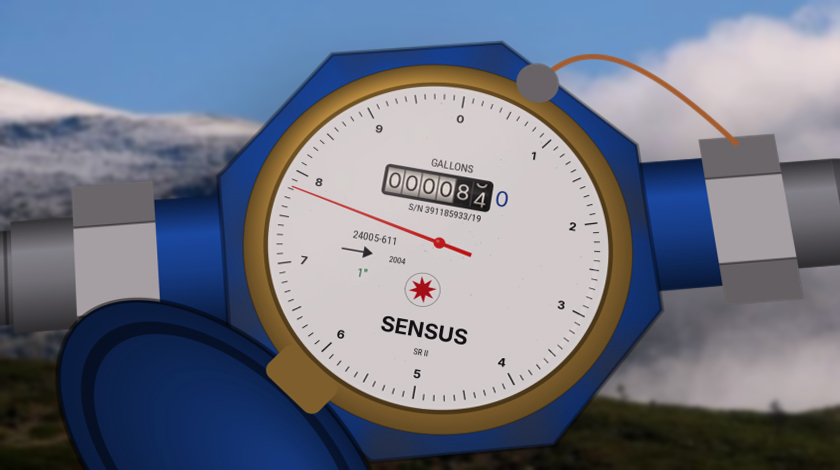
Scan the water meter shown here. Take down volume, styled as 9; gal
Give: 837.8; gal
